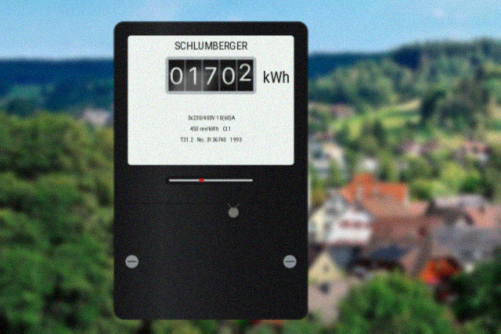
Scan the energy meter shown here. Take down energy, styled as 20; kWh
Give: 1702; kWh
